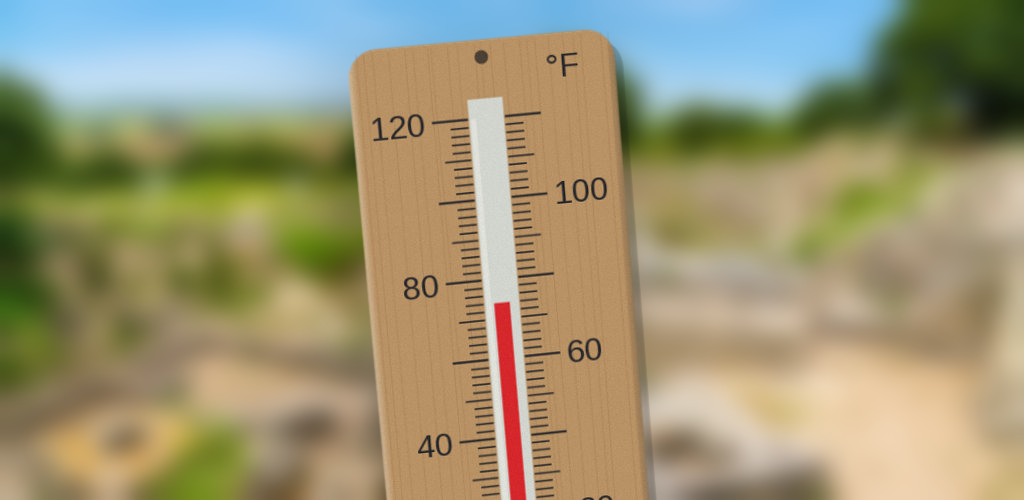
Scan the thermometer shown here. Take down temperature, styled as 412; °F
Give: 74; °F
